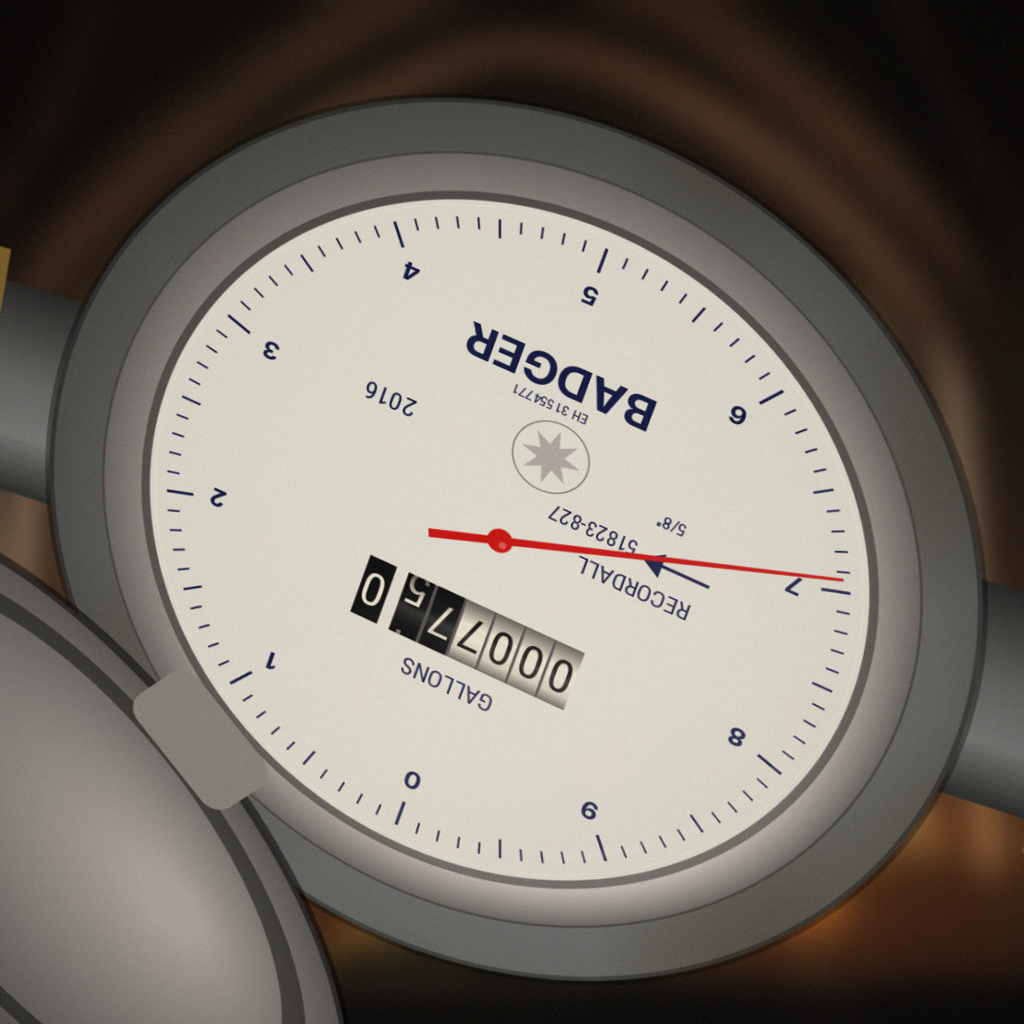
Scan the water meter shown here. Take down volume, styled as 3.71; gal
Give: 7746.9; gal
